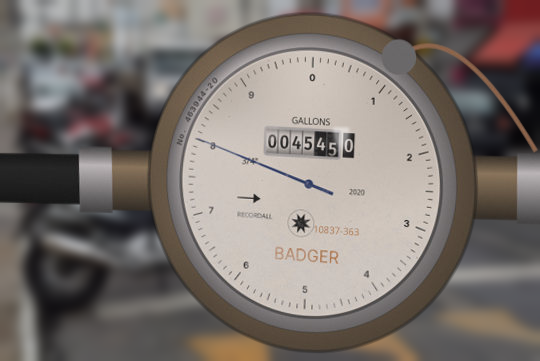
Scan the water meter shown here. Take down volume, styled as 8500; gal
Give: 45448.0; gal
